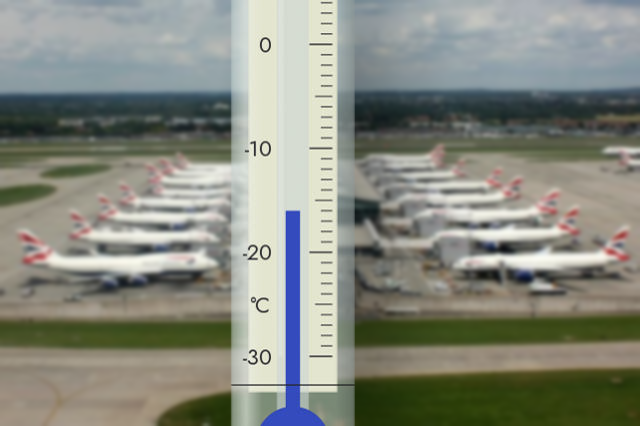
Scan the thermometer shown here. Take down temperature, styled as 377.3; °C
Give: -16; °C
